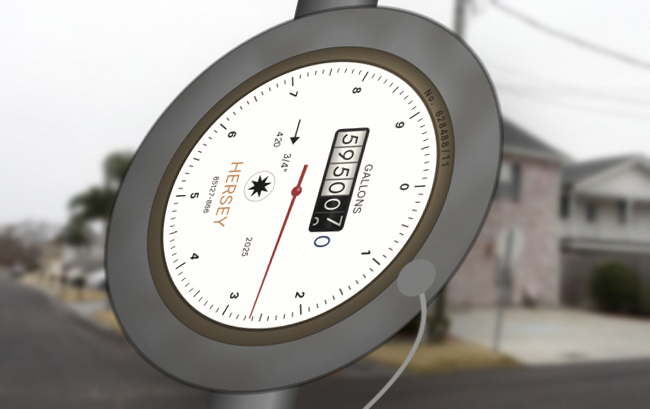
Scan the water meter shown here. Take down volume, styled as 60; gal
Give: 5950072.6; gal
